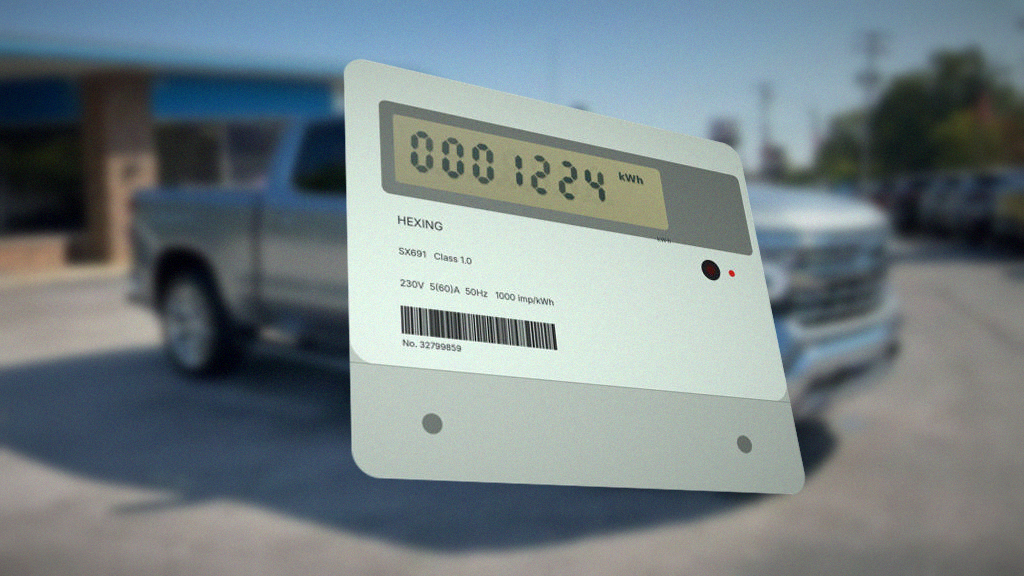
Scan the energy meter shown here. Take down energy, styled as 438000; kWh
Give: 1224; kWh
